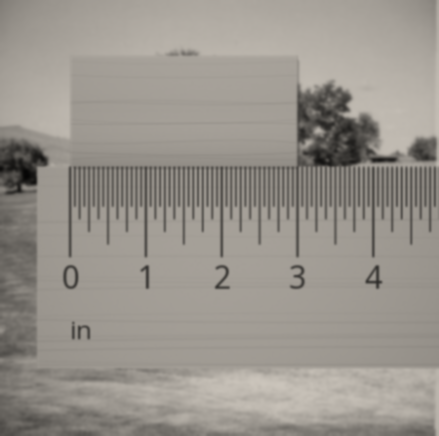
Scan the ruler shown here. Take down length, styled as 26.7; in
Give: 3; in
